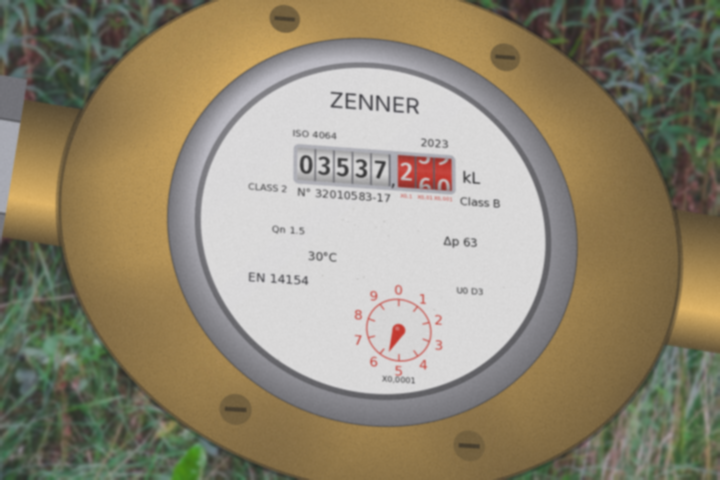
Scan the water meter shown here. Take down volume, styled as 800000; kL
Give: 3537.2595; kL
